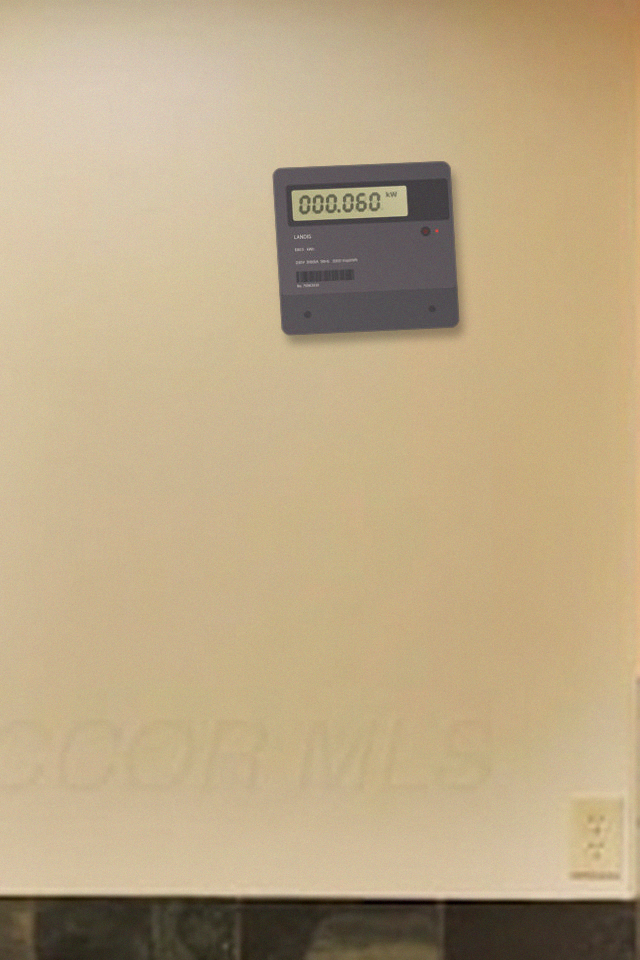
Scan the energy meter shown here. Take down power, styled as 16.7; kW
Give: 0.060; kW
